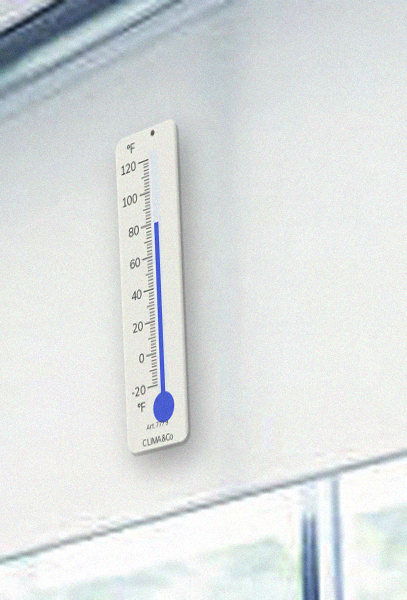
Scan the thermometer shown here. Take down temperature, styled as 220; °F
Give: 80; °F
